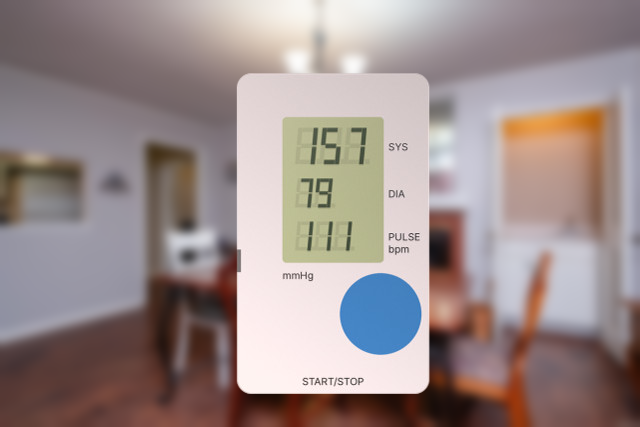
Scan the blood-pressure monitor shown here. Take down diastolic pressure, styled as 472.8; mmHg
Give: 79; mmHg
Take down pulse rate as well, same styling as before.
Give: 111; bpm
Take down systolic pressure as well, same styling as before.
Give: 157; mmHg
